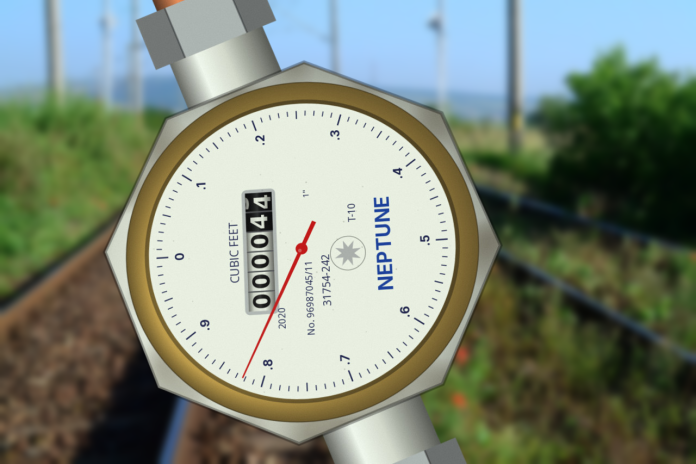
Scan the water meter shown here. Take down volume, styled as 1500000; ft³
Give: 43.82; ft³
